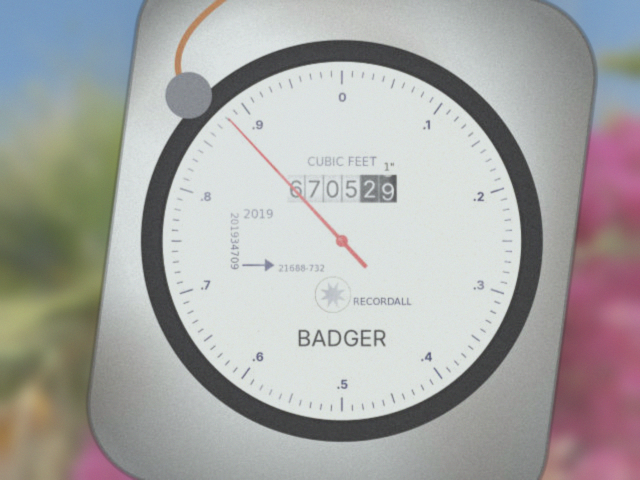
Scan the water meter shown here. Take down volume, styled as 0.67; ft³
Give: 670528.88; ft³
